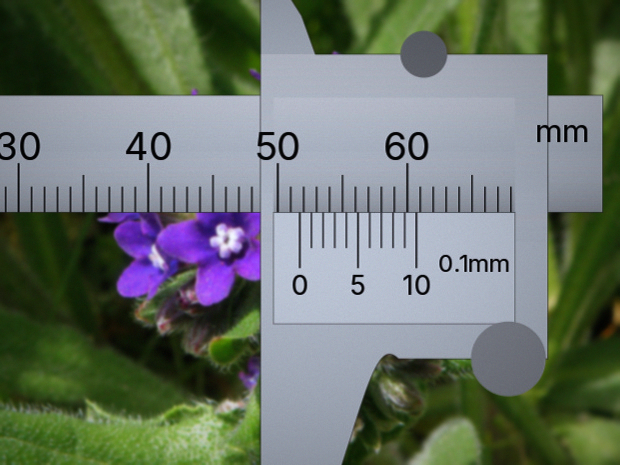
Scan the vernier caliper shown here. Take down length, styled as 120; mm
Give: 51.7; mm
